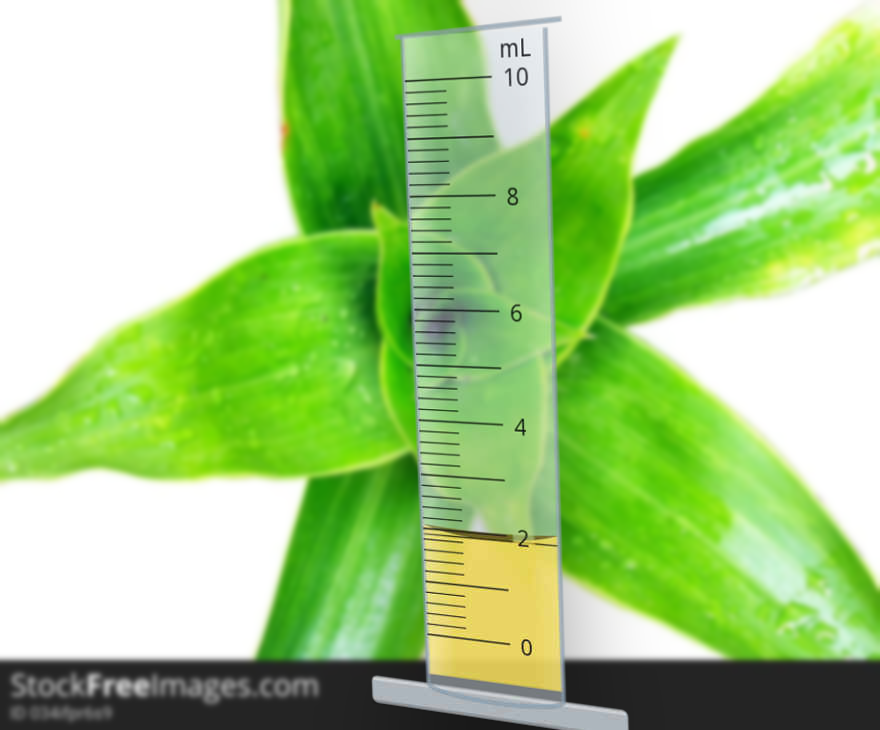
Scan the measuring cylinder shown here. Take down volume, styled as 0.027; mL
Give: 1.9; mL
